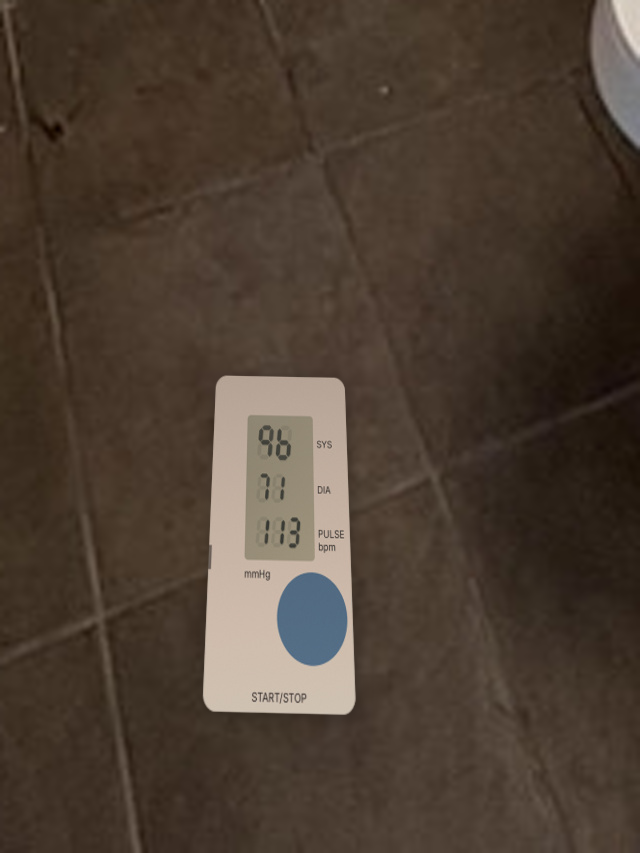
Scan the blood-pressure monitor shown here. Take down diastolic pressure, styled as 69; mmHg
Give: 71; mmHg
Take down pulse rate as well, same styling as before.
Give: 113; bpm
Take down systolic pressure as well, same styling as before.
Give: 96; mmHg
